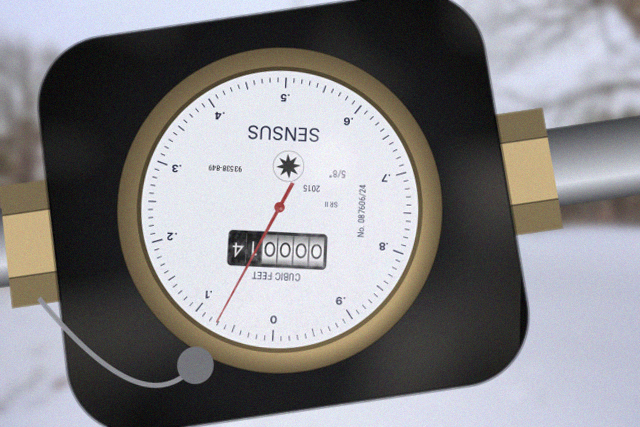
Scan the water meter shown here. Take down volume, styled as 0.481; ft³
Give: 14.07; ft³
